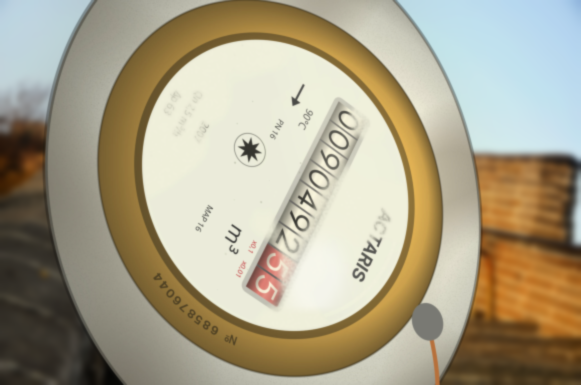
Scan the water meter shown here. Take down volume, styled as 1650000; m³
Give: 90492.55; m³
